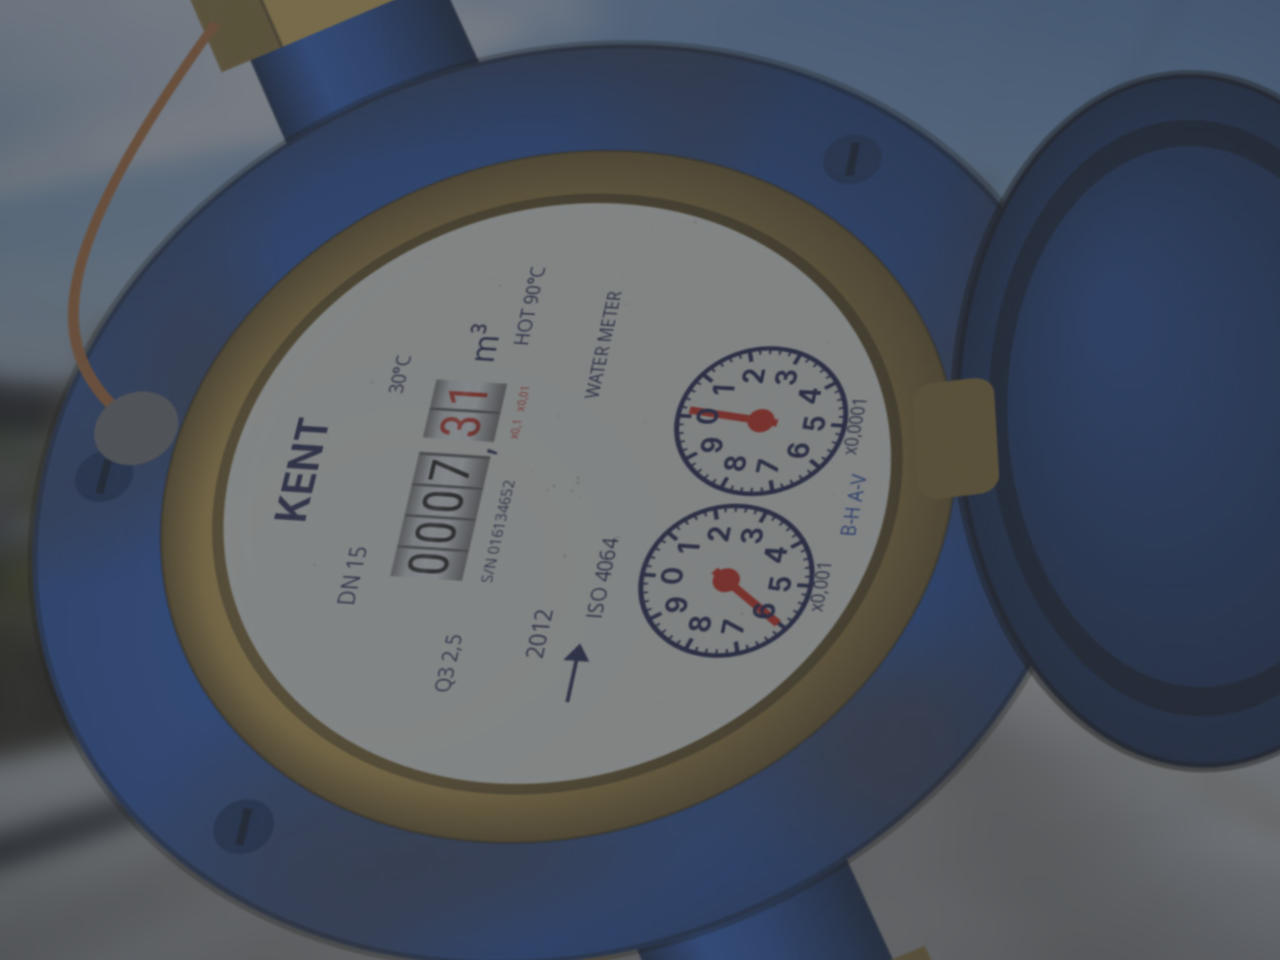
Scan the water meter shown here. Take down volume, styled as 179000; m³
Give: 7.3160; m³
